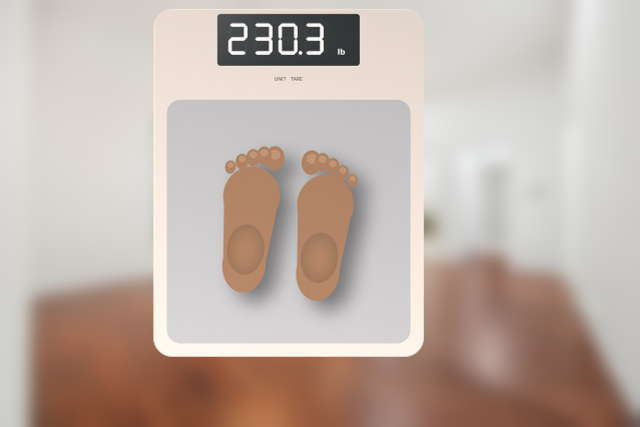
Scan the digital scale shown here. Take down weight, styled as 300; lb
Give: 230.3; lb
